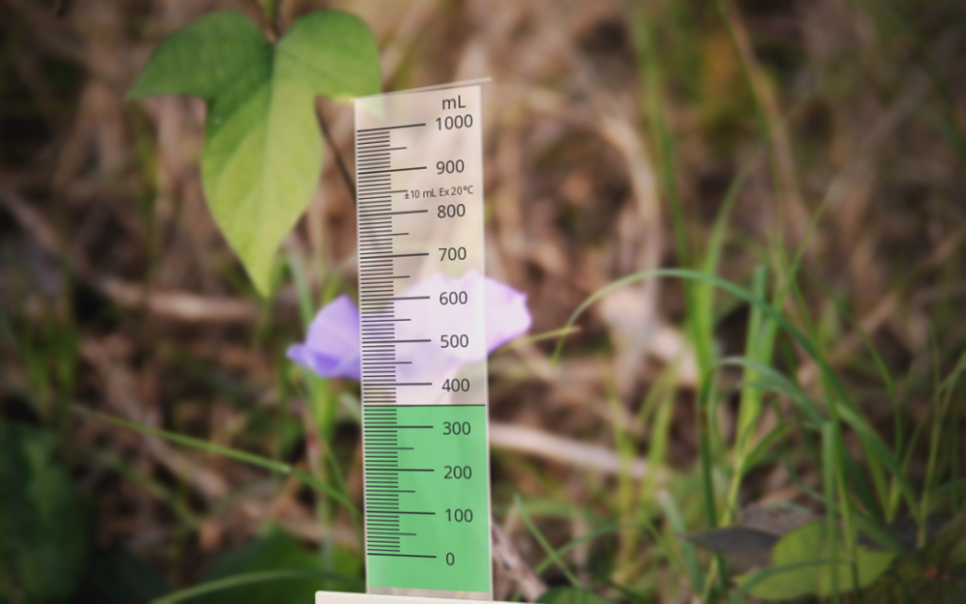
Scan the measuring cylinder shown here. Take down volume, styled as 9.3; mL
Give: 350; mL
